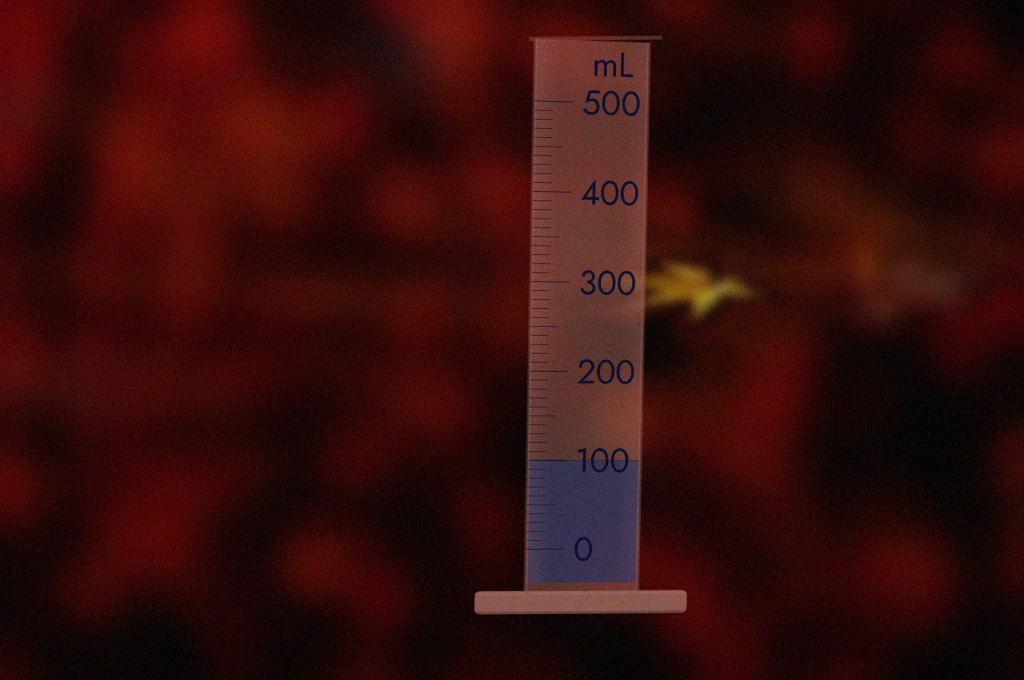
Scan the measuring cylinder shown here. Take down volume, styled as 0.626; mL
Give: 100; mL
